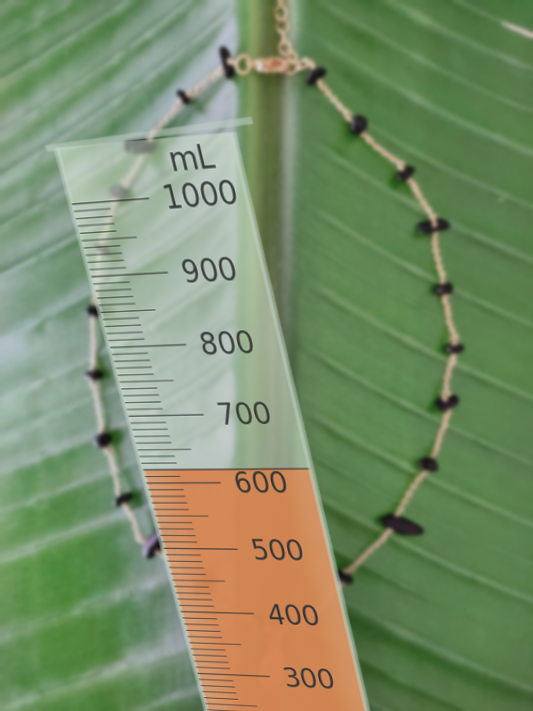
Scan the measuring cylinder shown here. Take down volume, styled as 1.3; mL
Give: 620; mL
